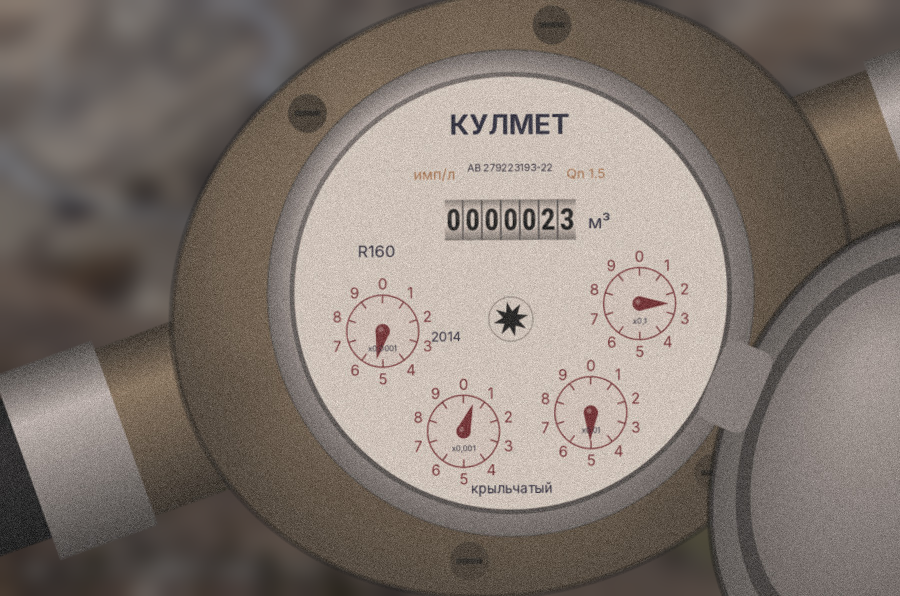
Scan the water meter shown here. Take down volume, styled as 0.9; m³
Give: 23.2505; m³
